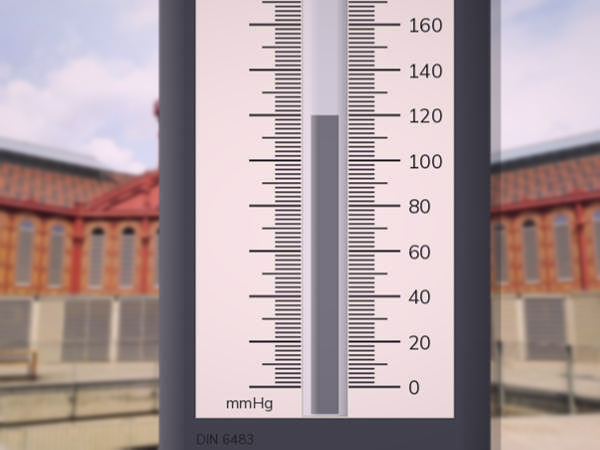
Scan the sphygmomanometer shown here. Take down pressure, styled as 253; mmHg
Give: 120; mmHg
